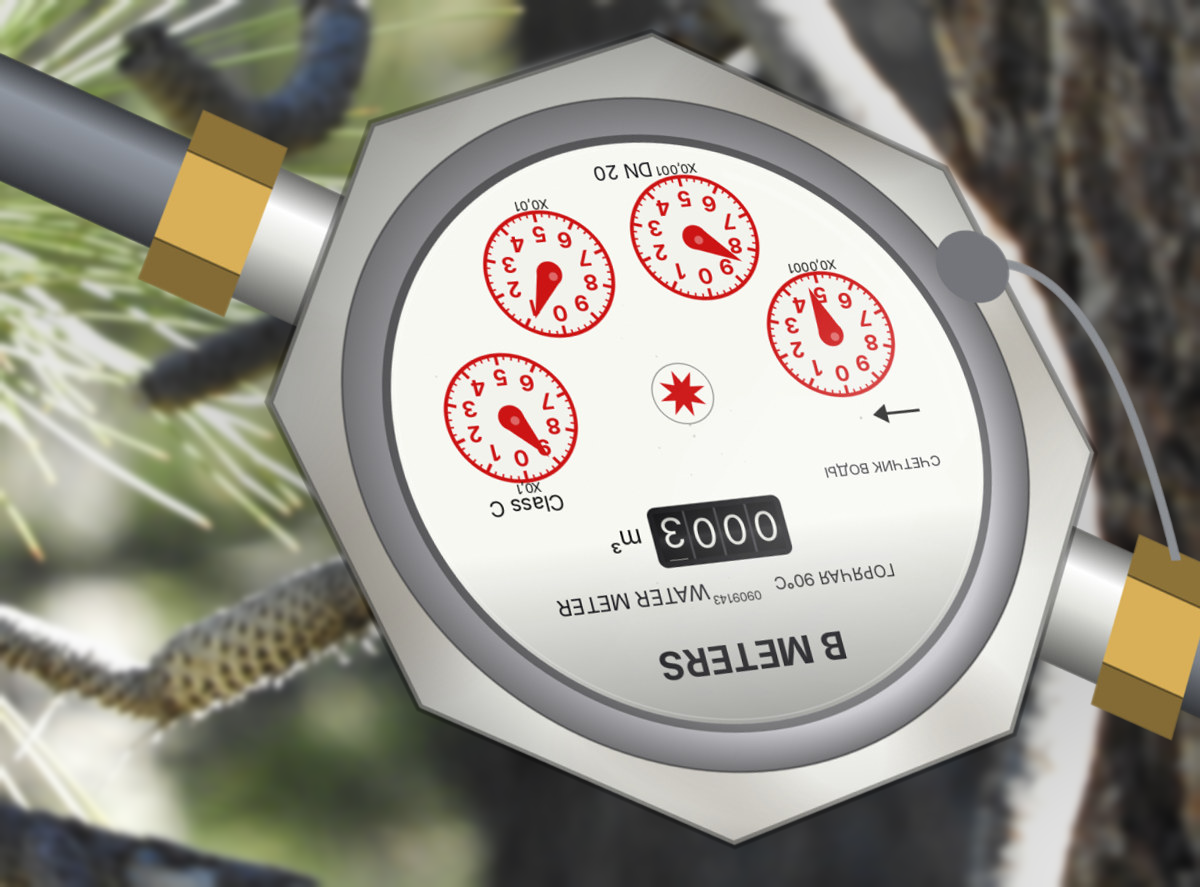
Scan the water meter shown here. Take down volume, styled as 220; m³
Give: 2.9084; m³
